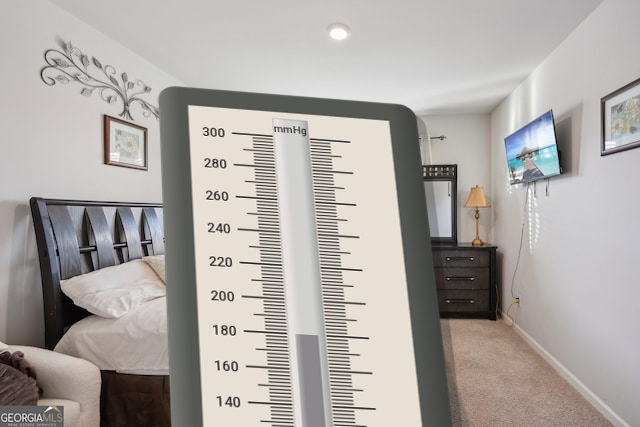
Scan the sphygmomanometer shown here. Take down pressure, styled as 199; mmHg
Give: 180; mmHg
